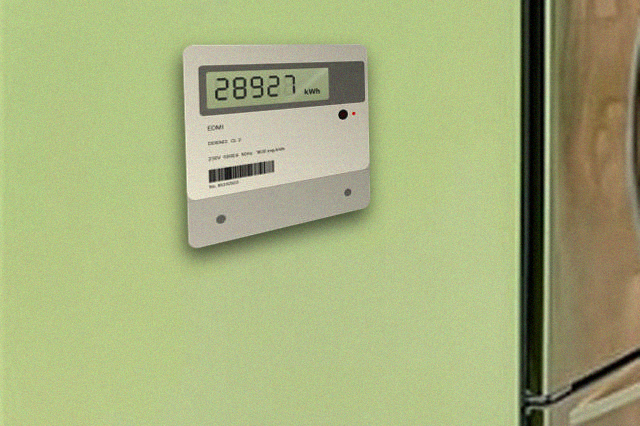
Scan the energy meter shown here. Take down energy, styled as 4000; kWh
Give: 28927; kWh
